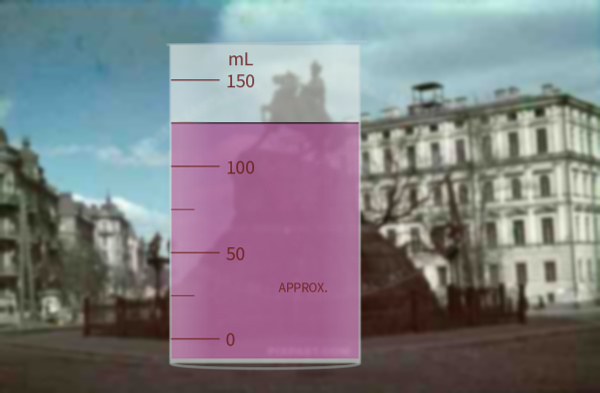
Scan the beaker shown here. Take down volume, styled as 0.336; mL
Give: 125; mL
